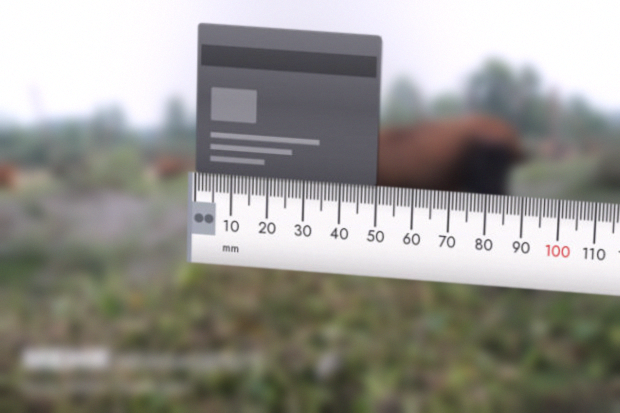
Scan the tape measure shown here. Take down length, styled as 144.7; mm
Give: 50; mm
